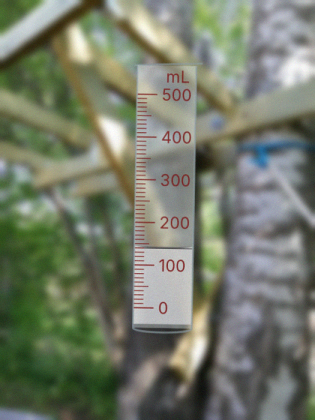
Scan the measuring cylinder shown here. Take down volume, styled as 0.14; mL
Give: 140; mL
